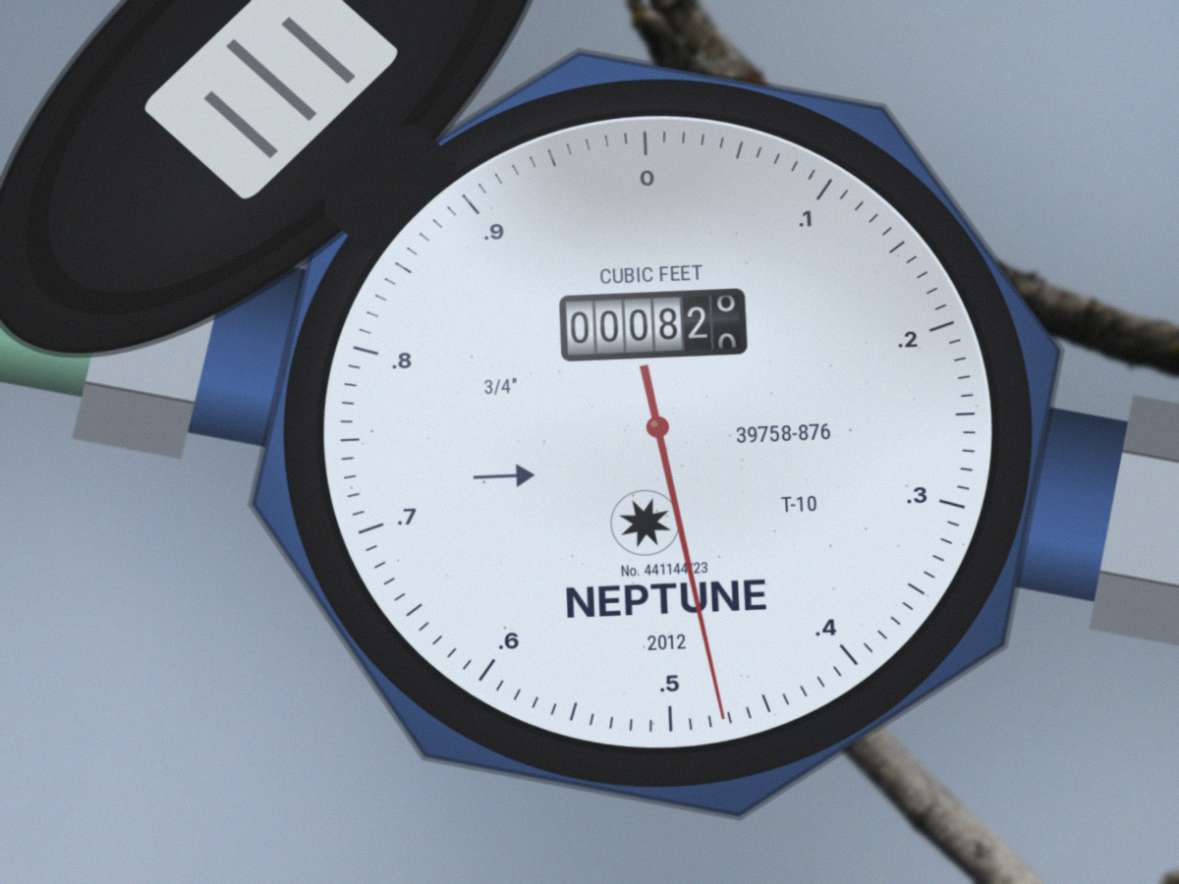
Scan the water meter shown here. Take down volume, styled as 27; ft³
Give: 828.47; ft³
